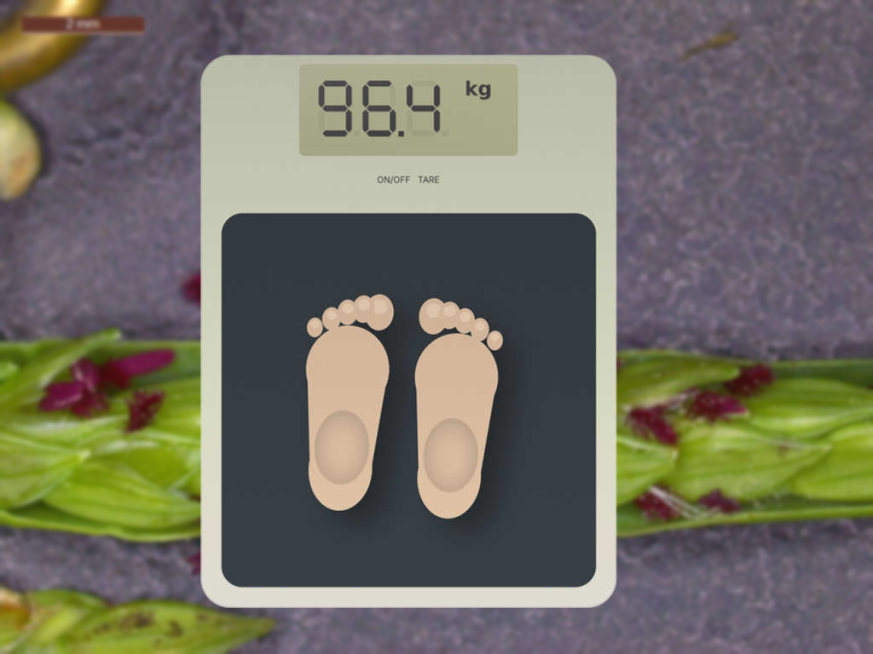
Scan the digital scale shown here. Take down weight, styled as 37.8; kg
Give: 96.4; kg
